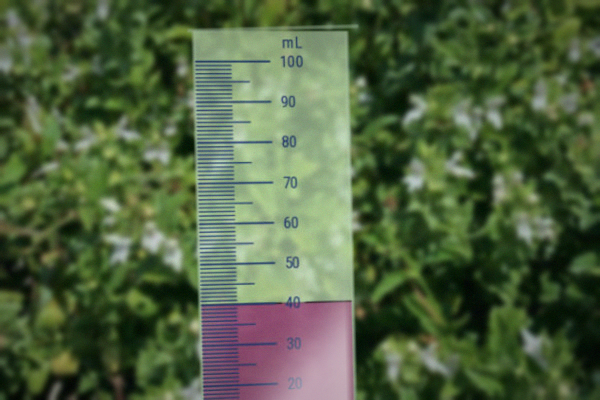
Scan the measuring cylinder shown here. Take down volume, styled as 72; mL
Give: 40; mL
